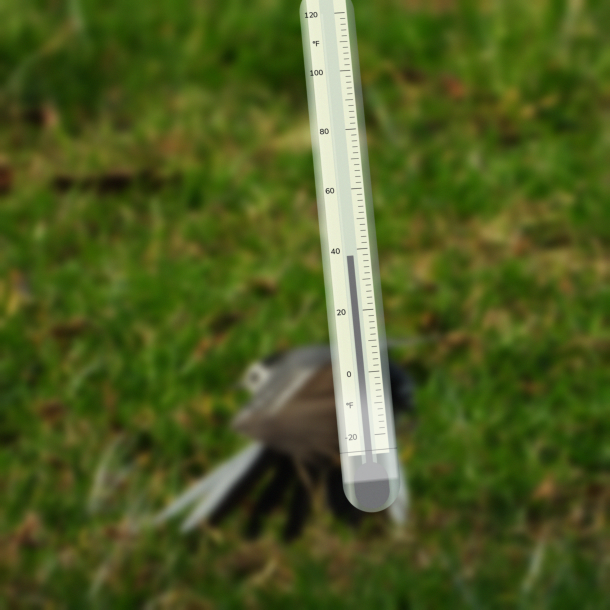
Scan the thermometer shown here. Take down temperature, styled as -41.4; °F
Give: 38; °F
